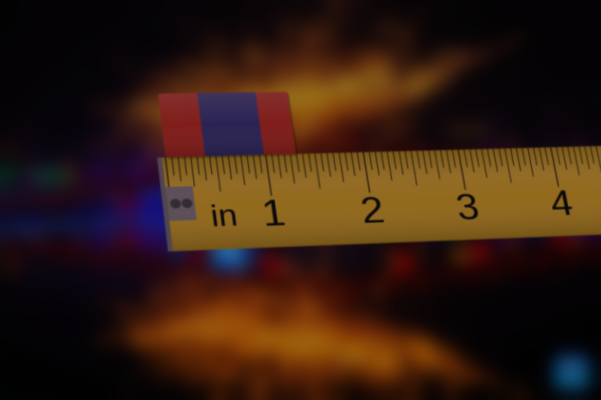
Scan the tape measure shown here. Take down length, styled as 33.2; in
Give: 1.3125; in
